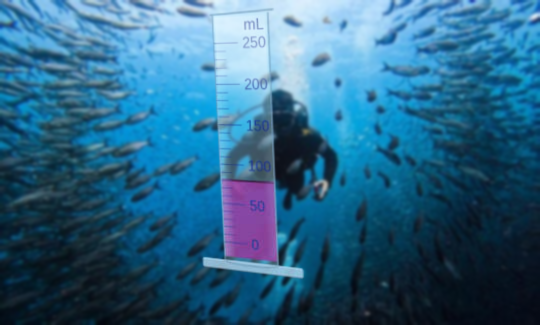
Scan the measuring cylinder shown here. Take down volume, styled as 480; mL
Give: 80; mL
